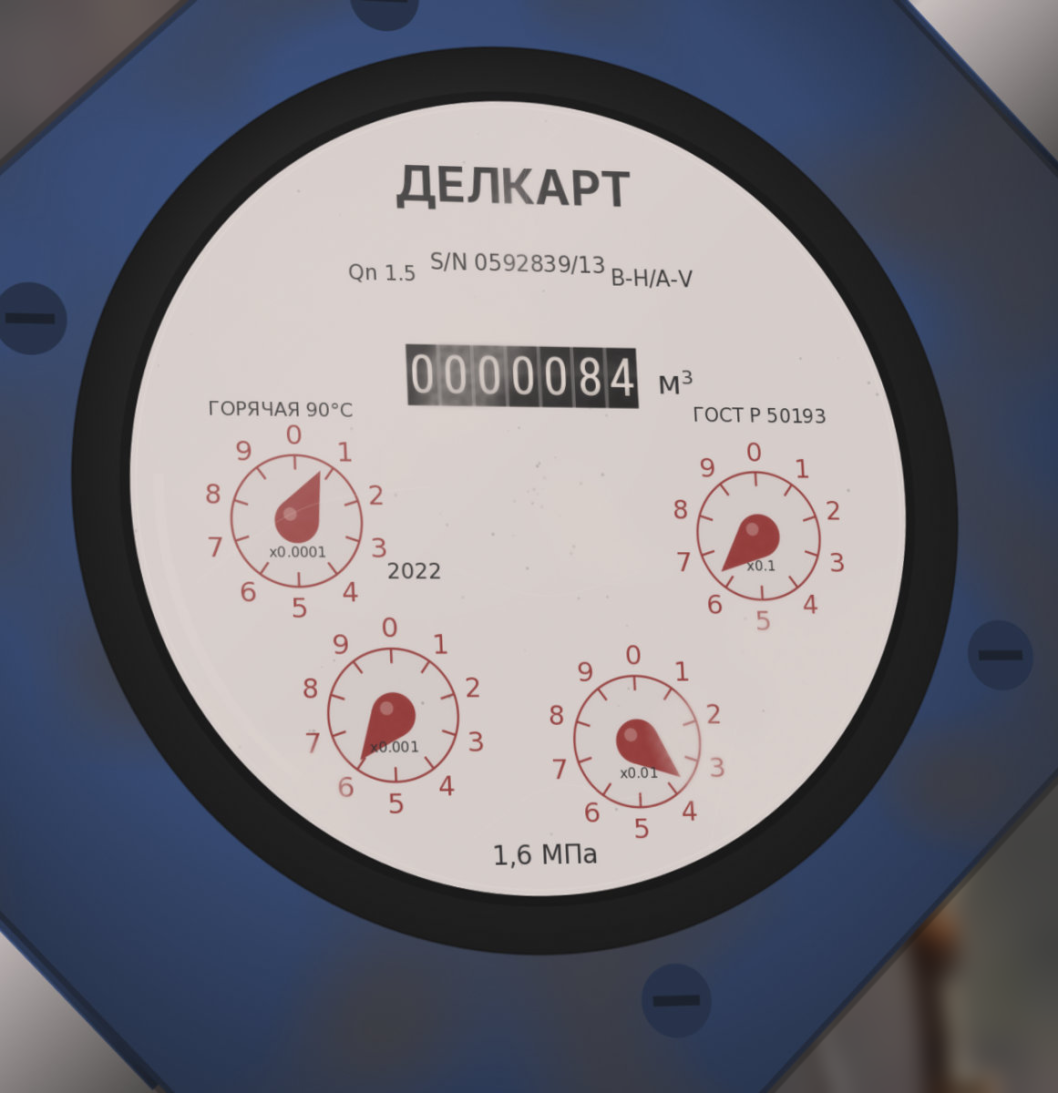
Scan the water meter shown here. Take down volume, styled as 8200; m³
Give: 84.6360; m³
